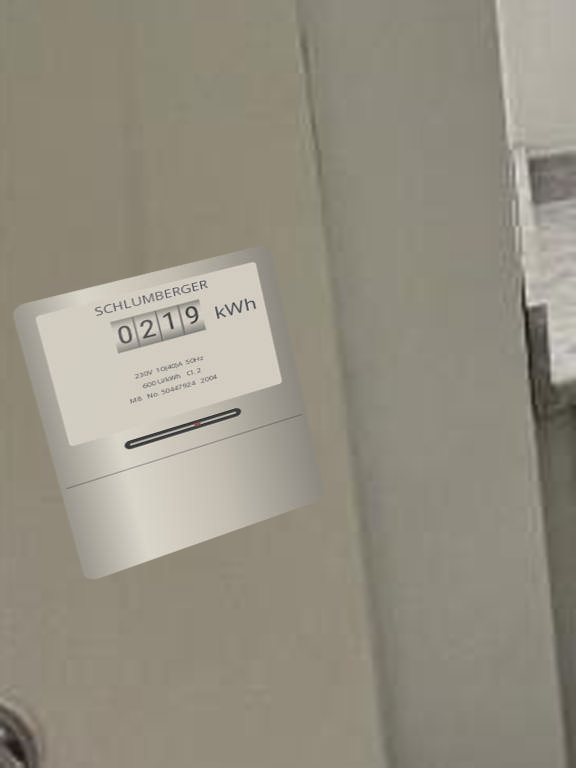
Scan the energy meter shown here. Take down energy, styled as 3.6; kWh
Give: 219; kWh
